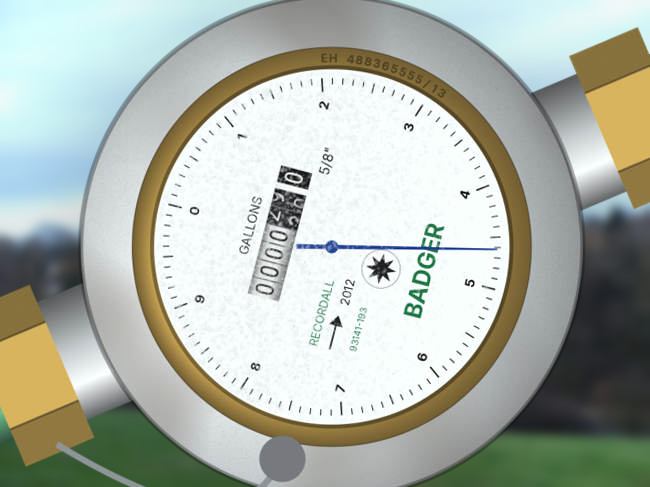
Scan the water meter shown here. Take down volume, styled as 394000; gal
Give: 294.6; gal
